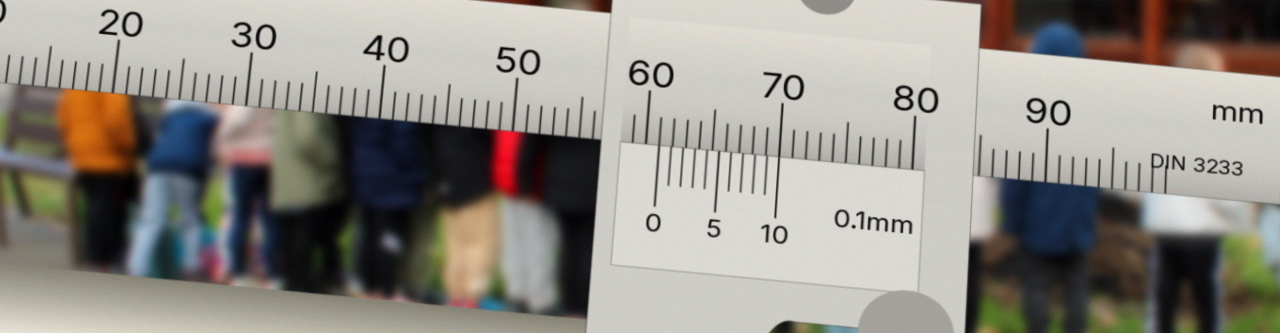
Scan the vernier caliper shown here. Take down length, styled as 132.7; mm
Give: 61.0; mm
